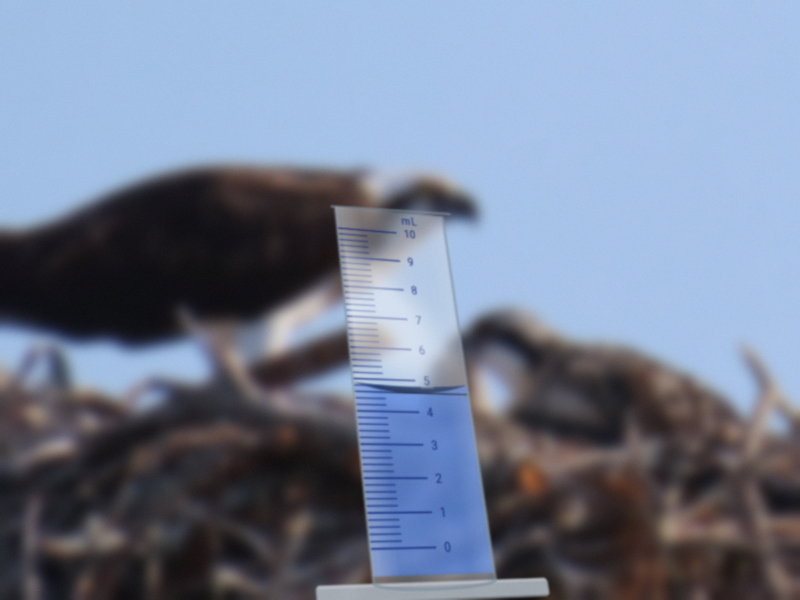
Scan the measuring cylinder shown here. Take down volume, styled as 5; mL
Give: 4.6; mL
